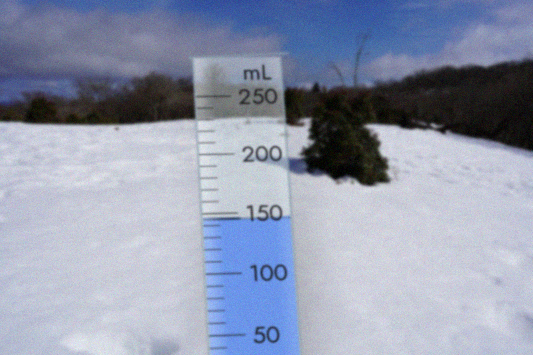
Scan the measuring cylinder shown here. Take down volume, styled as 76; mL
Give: 145; mL
